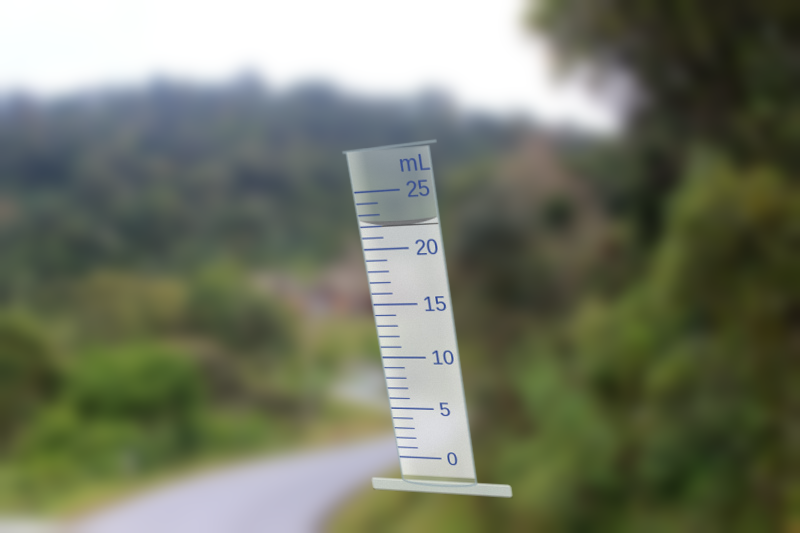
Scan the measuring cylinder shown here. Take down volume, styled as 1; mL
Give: 22; mL
